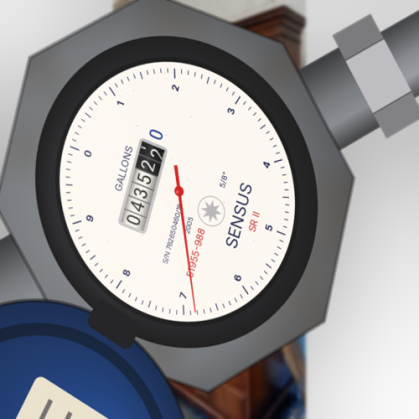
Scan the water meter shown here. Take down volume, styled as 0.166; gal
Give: 435216.8; gal
